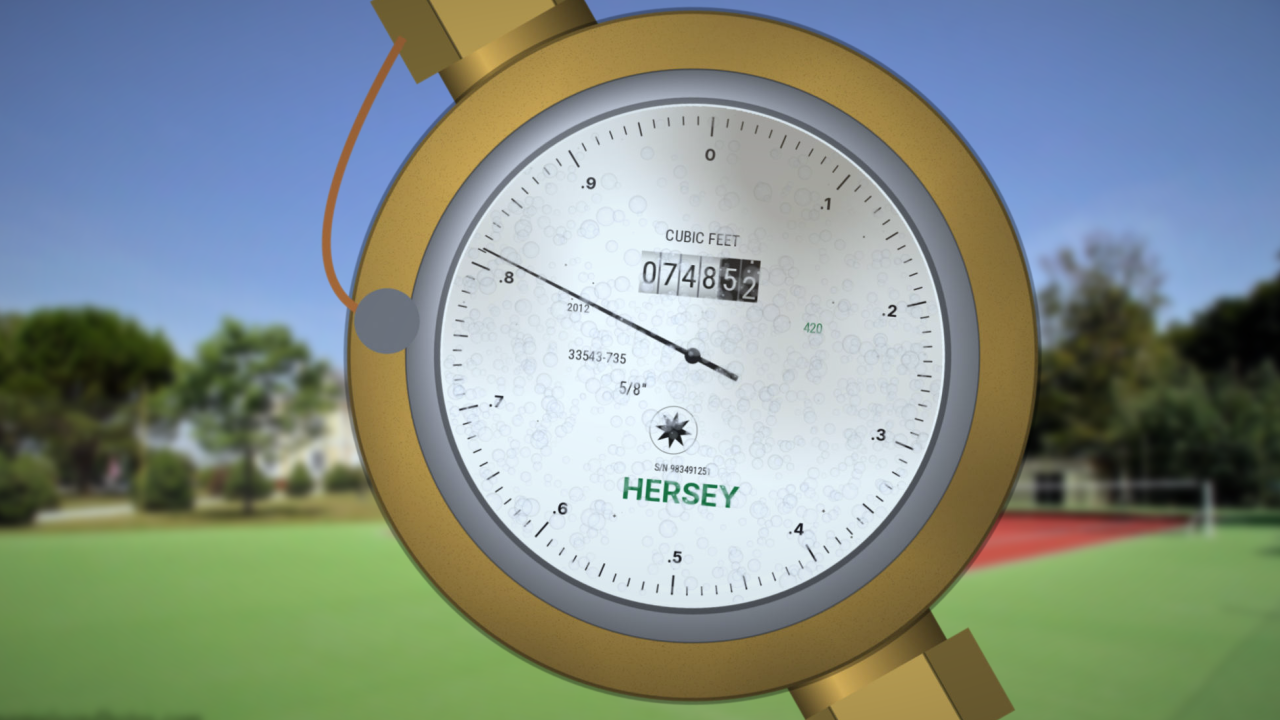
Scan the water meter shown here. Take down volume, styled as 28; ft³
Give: 74851.81; ft³
